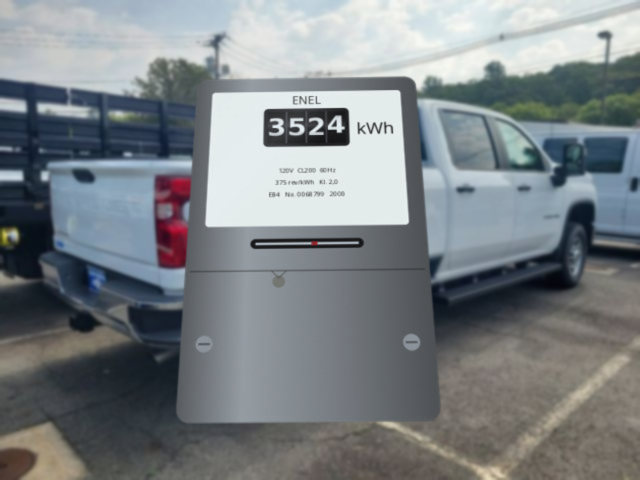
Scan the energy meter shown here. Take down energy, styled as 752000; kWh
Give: 3524; kWh
